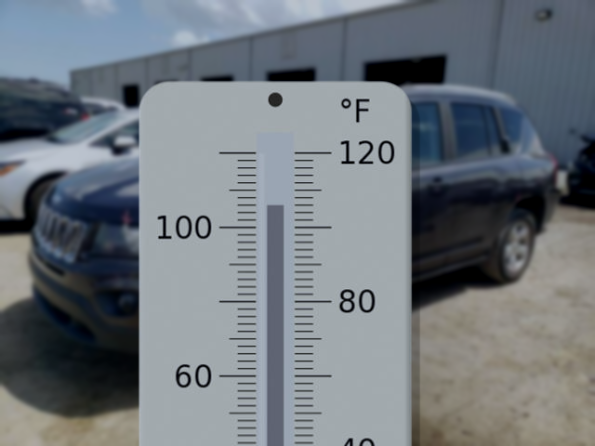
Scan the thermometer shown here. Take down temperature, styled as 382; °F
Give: 106; °F
